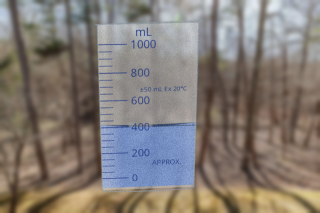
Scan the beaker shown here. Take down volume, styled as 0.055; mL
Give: 400; mL
